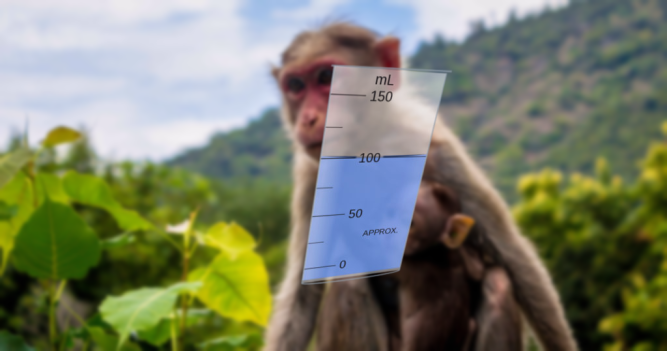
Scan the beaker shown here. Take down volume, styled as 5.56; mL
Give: 100; mL
